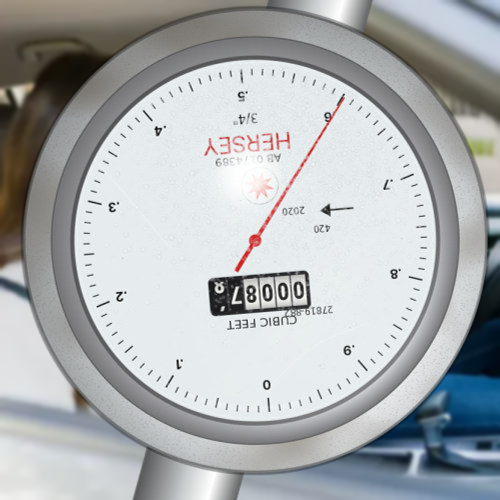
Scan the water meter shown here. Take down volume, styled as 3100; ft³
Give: 877.60; ft³
